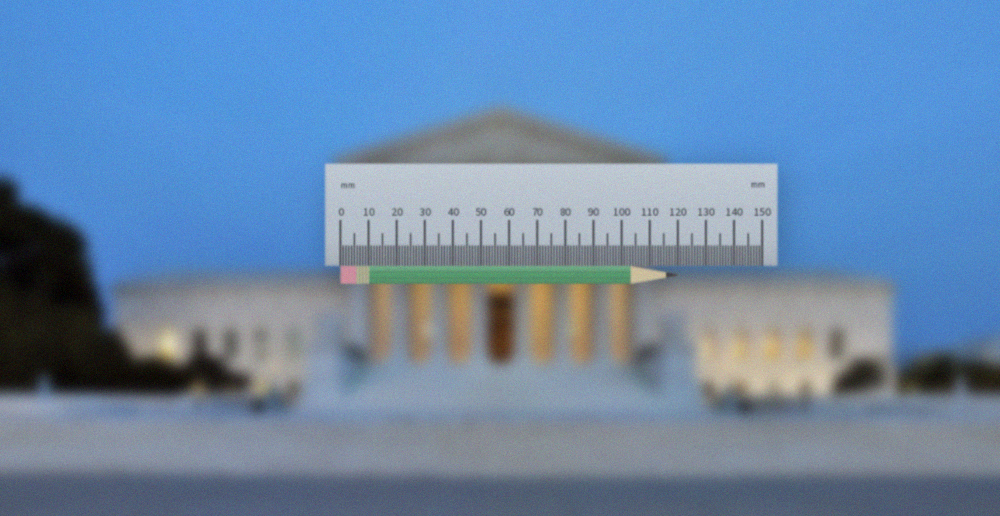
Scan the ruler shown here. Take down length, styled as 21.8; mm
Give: 120; mm
